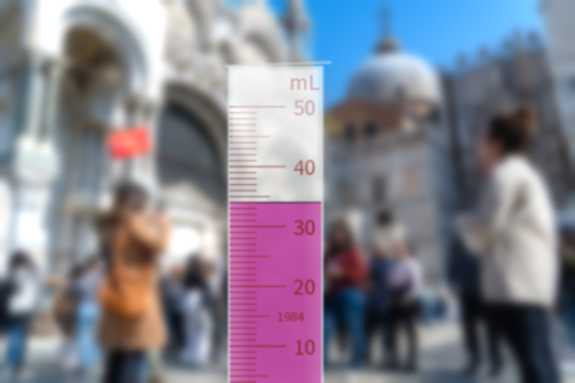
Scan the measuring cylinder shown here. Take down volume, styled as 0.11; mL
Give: 34; mL
